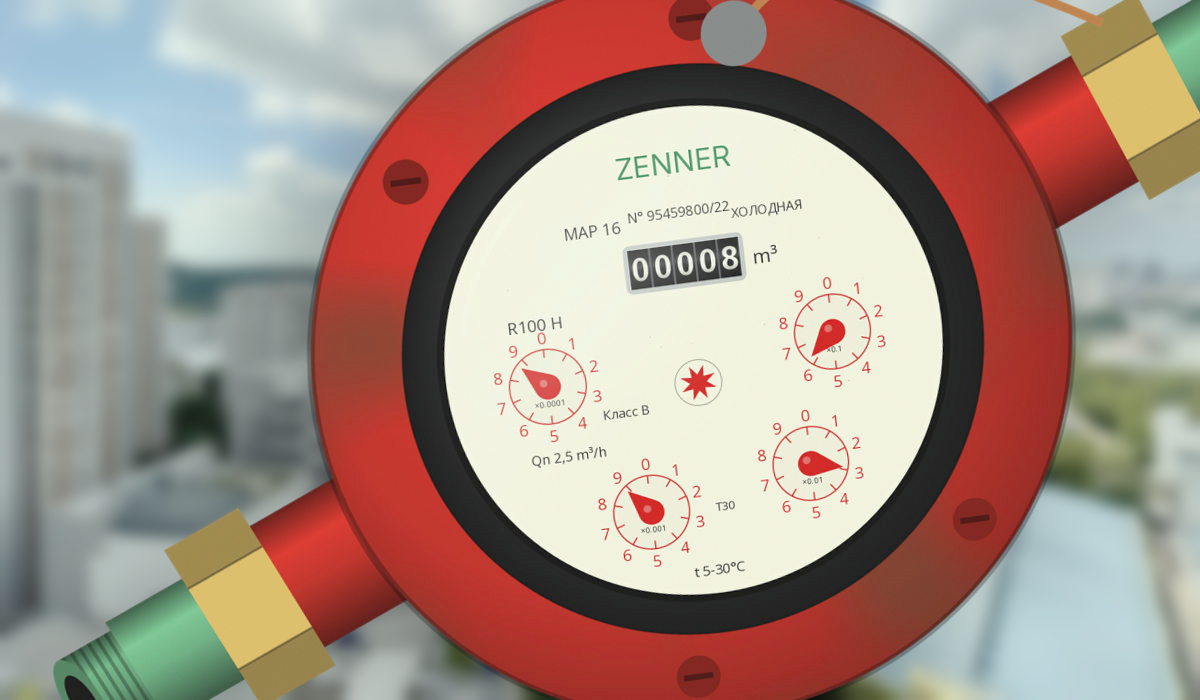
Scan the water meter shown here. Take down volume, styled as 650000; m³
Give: 8.6288; m³
